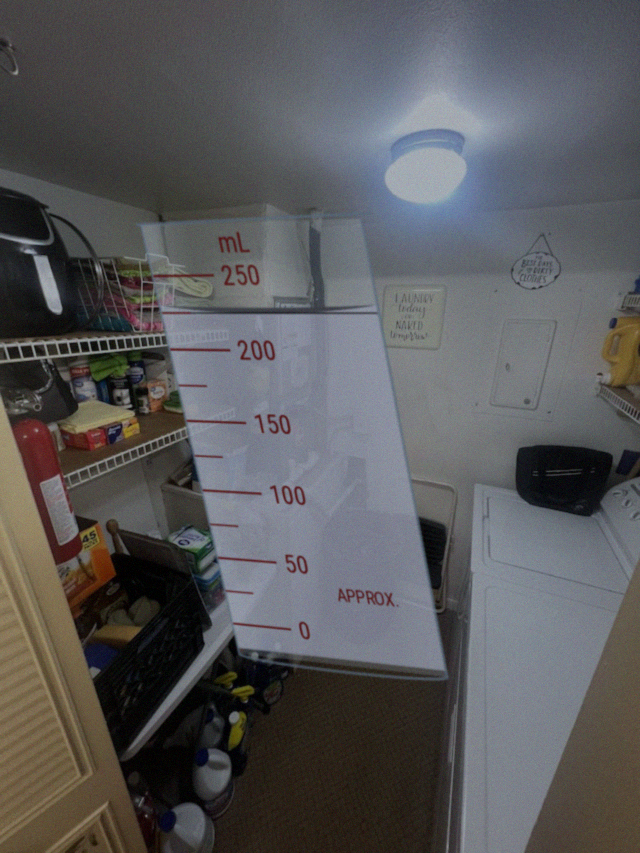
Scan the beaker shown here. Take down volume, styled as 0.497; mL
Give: 225; mL
